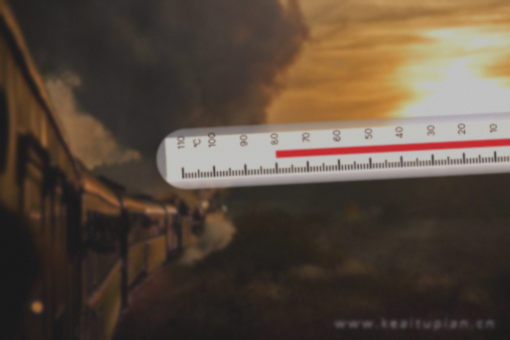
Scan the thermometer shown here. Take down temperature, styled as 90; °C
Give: 80; °C
